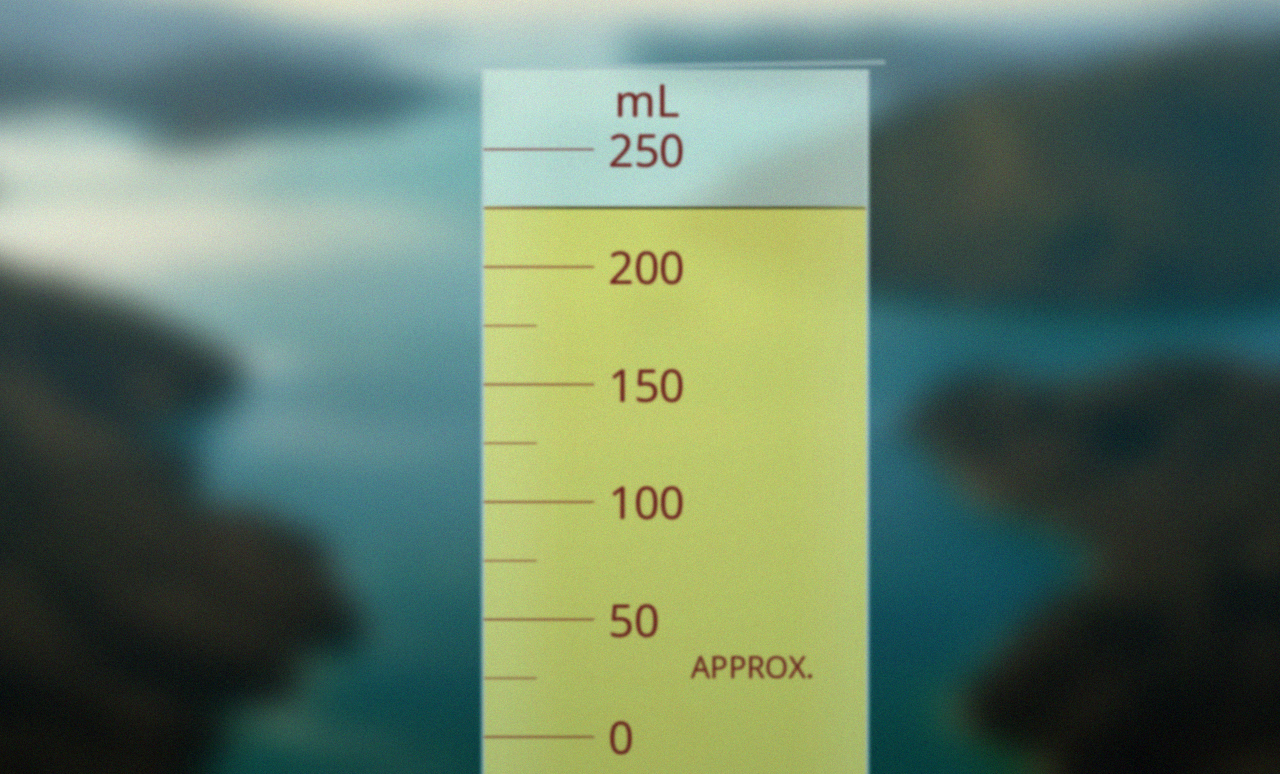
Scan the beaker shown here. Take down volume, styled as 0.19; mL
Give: 225; mL
